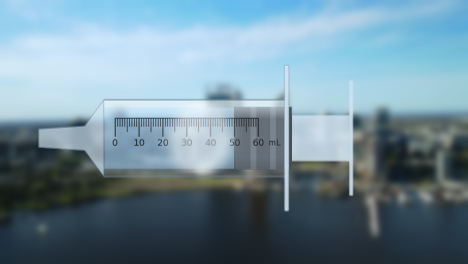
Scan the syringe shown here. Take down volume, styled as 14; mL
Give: 50; mL
